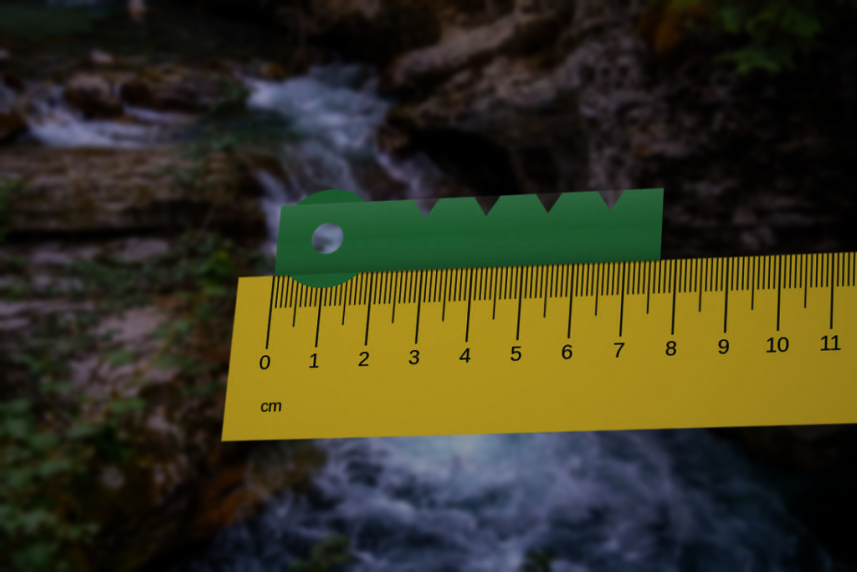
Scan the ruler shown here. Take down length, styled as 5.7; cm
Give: 7.7; cm
